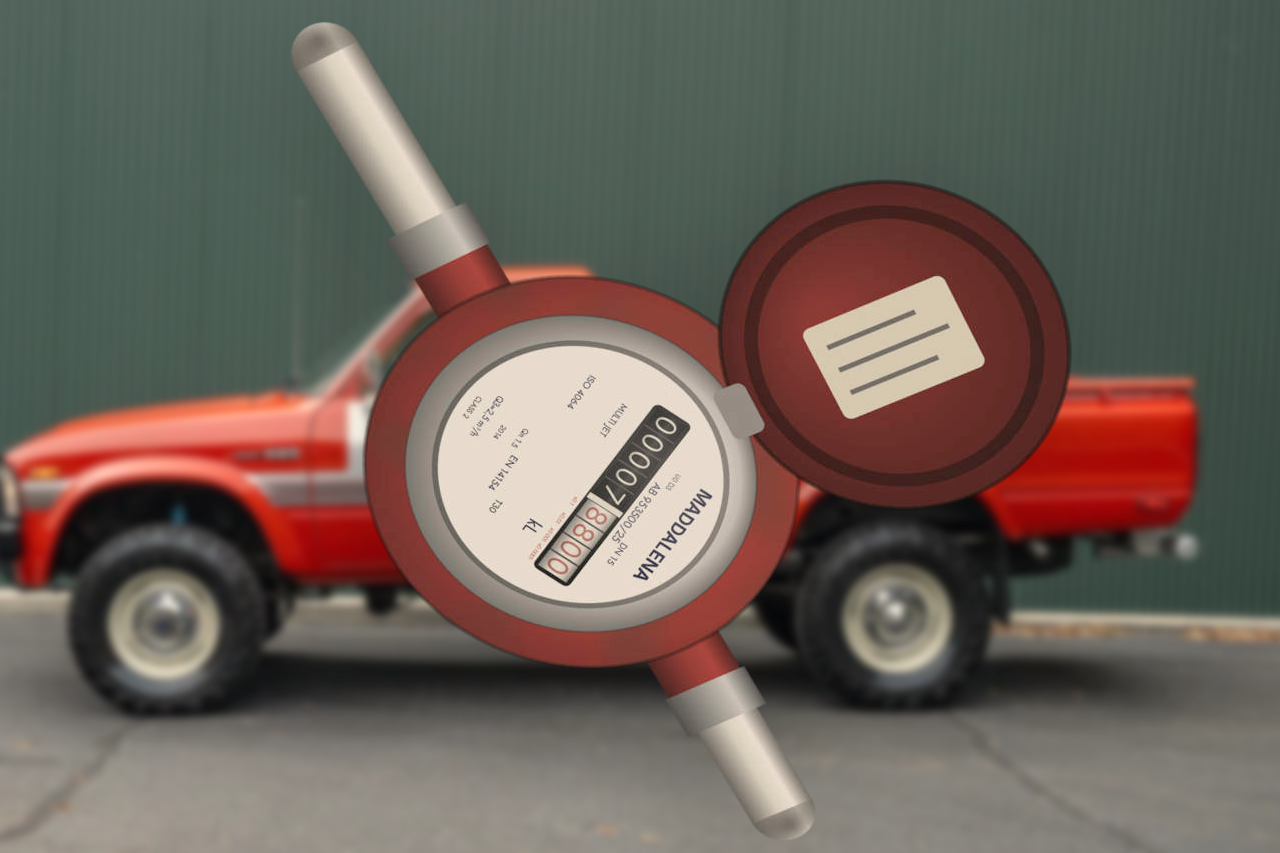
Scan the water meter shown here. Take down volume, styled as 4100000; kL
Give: 7.8800; kL
